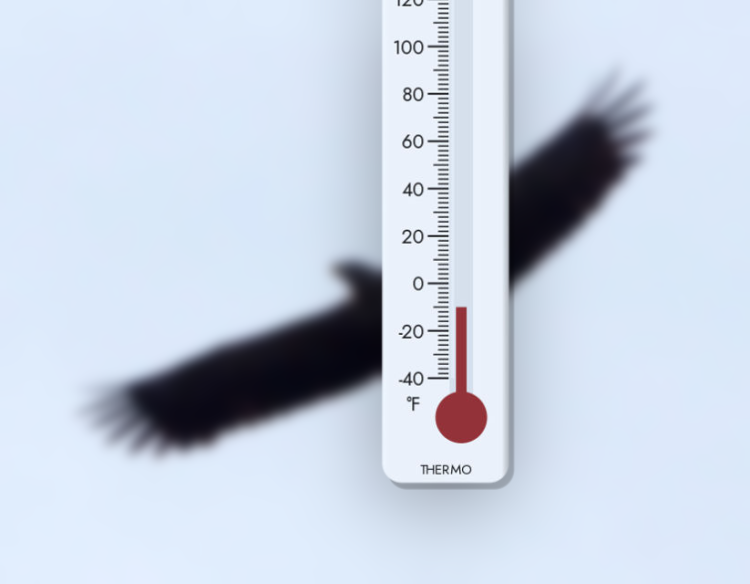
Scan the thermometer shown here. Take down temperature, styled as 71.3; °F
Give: -10; °F
